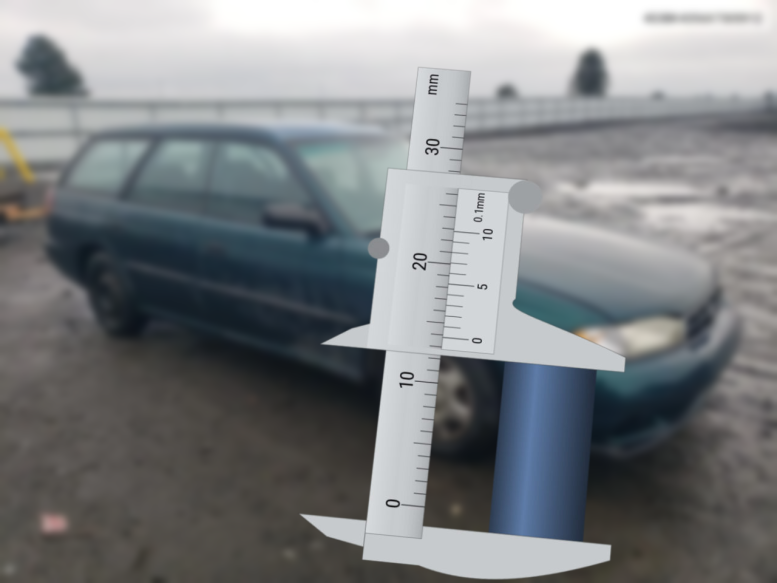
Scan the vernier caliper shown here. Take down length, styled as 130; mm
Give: 13.8; mm
